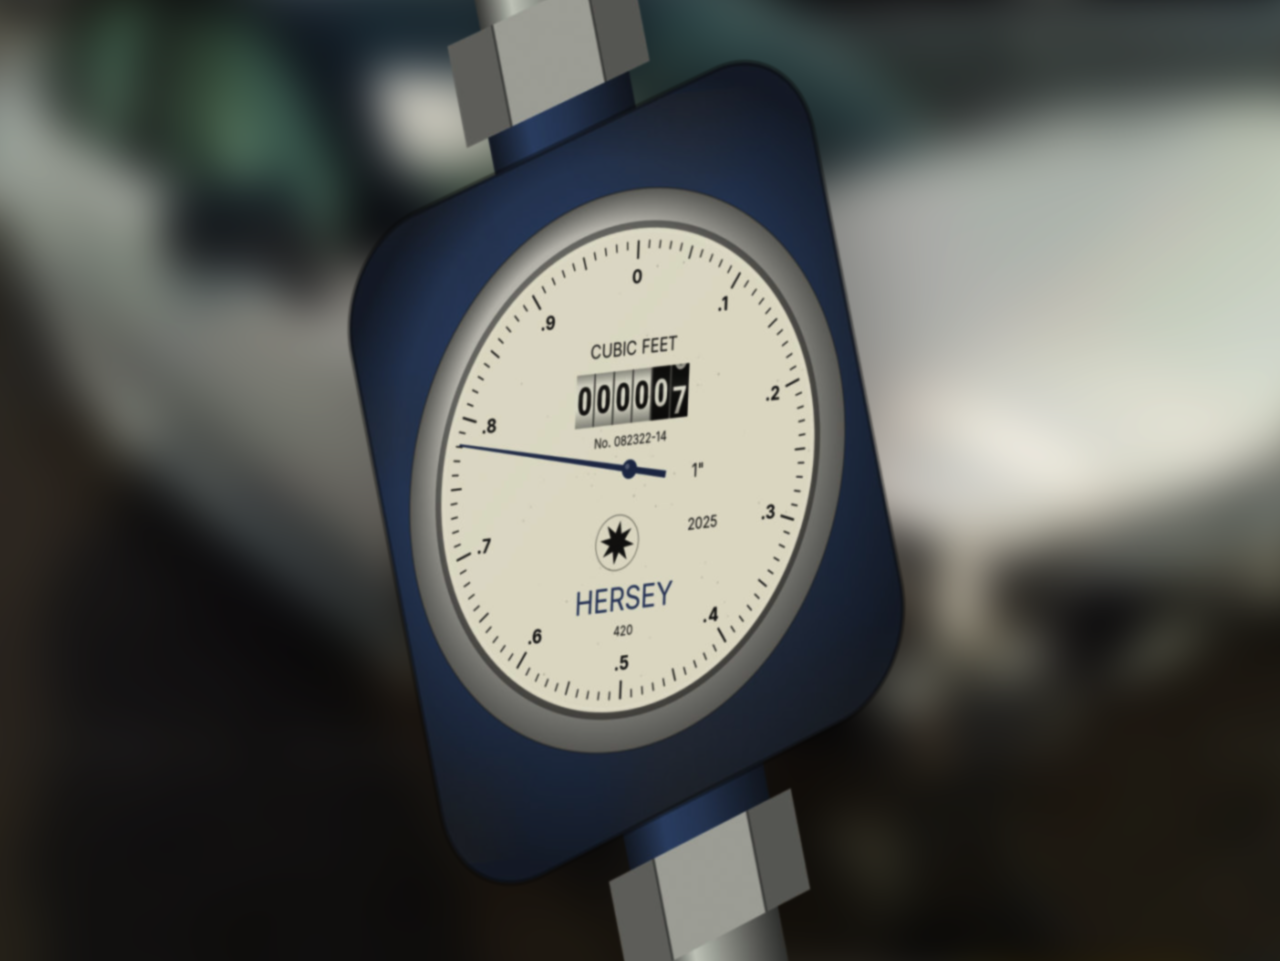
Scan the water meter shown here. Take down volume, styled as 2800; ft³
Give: 6.78; ft³
